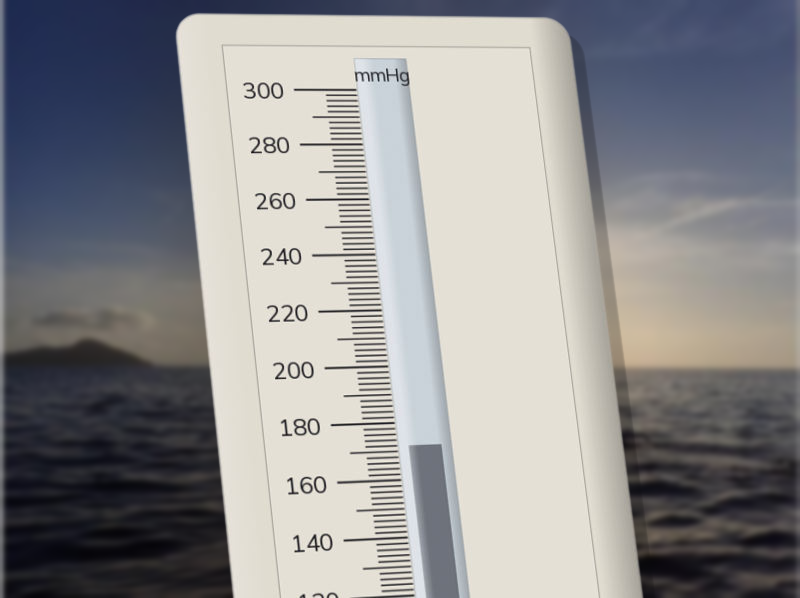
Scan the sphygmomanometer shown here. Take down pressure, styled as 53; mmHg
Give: 172; mmHg
